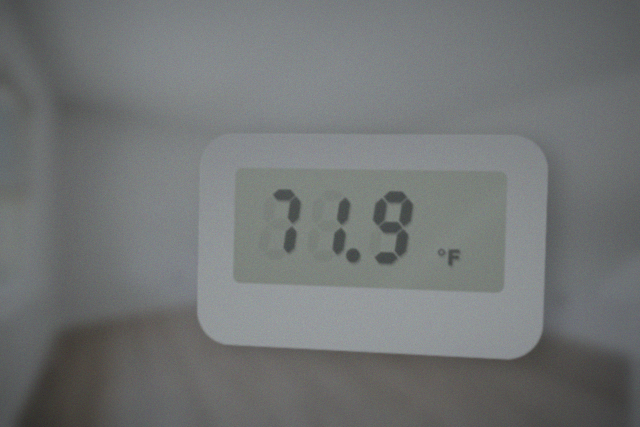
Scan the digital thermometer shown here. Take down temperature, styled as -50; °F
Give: 71.9; °F
